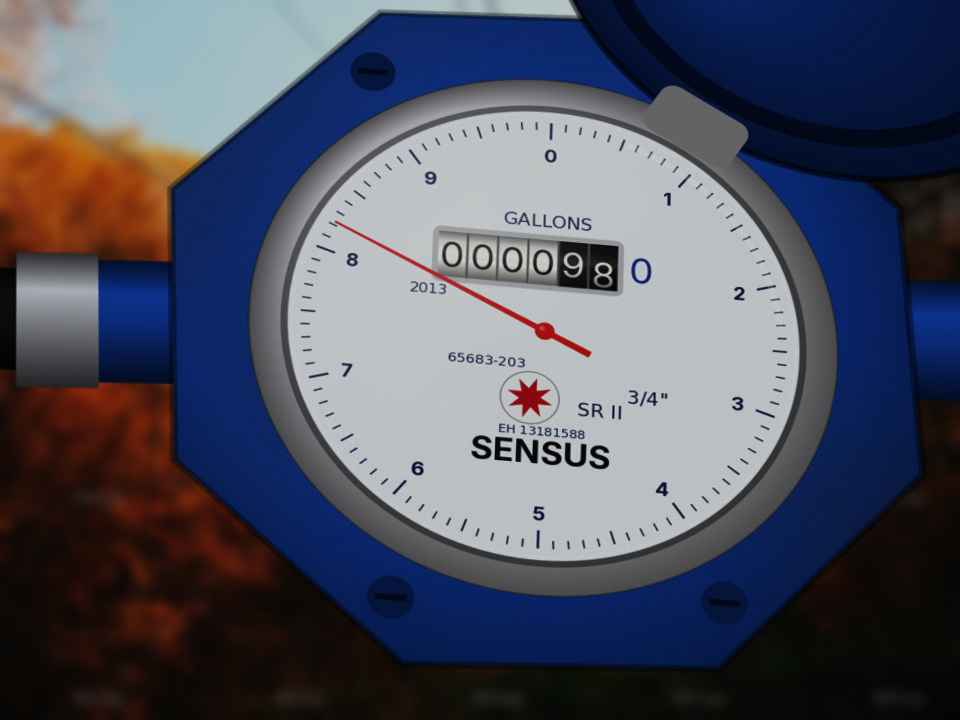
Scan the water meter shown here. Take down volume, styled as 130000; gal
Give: 978.2; gal
